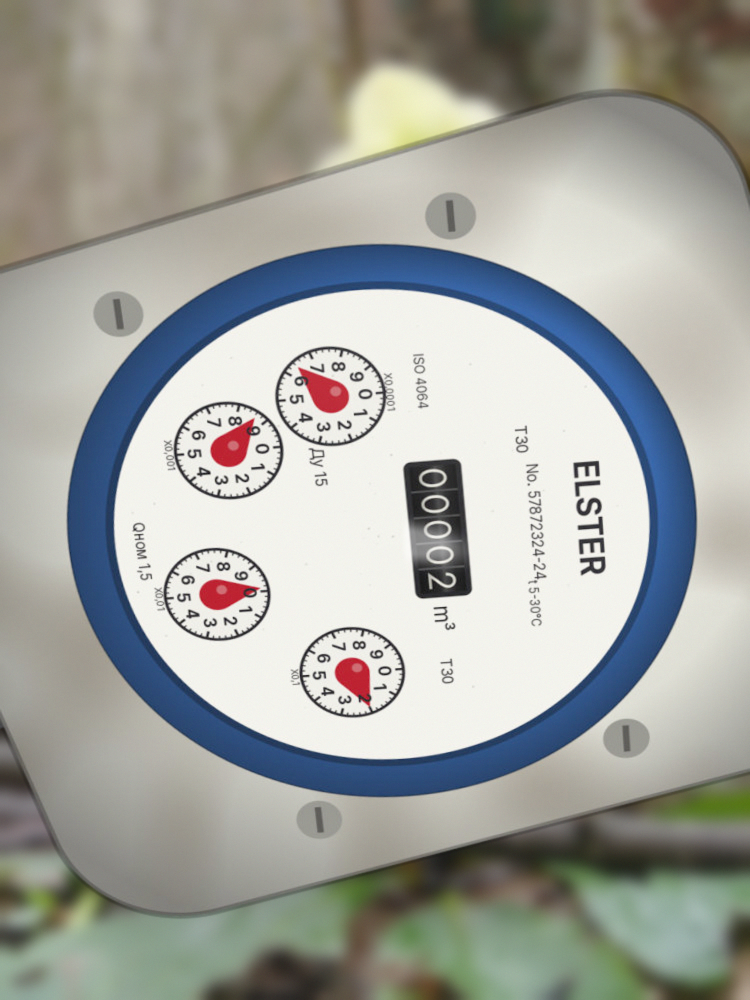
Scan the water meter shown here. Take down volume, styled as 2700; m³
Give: 2.1986; m³
